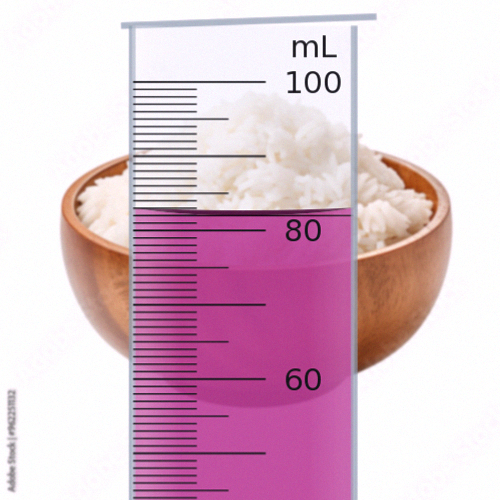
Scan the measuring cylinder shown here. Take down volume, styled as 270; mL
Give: 82; mL
